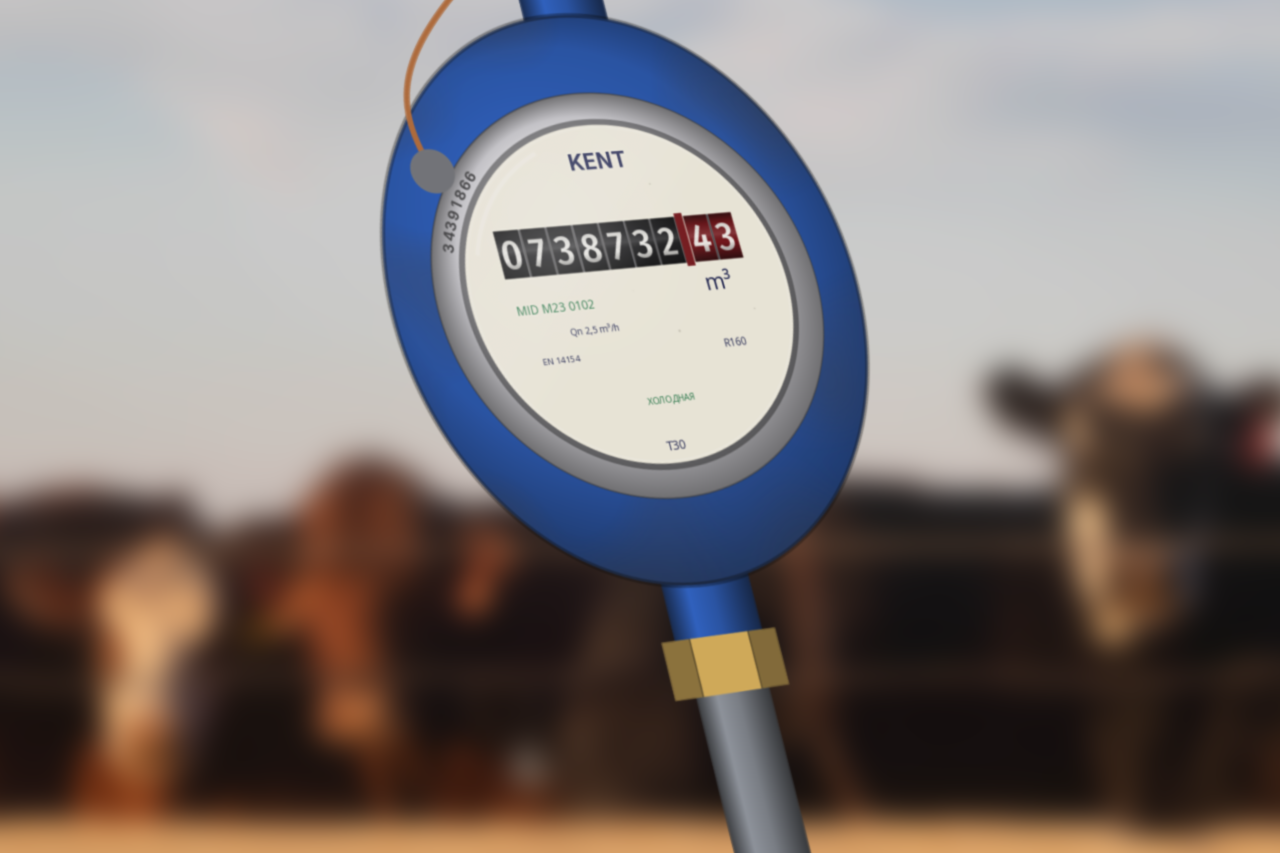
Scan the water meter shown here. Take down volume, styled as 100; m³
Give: 738732.43; m³
